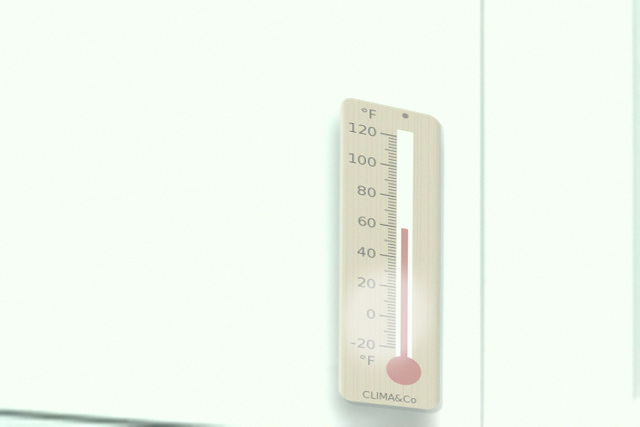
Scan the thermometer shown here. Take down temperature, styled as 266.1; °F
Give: 60; °F
